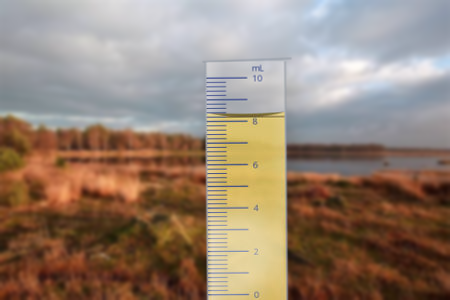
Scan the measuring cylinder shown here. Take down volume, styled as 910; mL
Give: 8.2; mL
